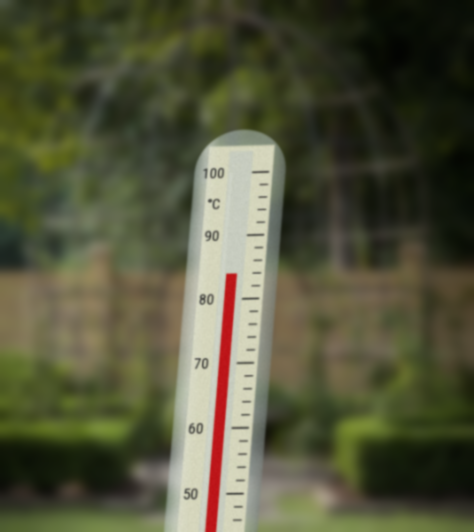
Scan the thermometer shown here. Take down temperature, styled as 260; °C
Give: 84; °C
